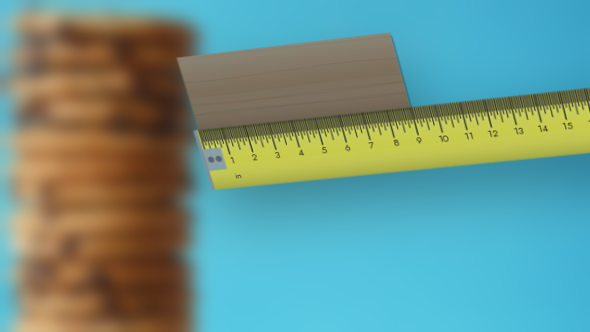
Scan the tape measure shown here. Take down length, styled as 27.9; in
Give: 9; in
